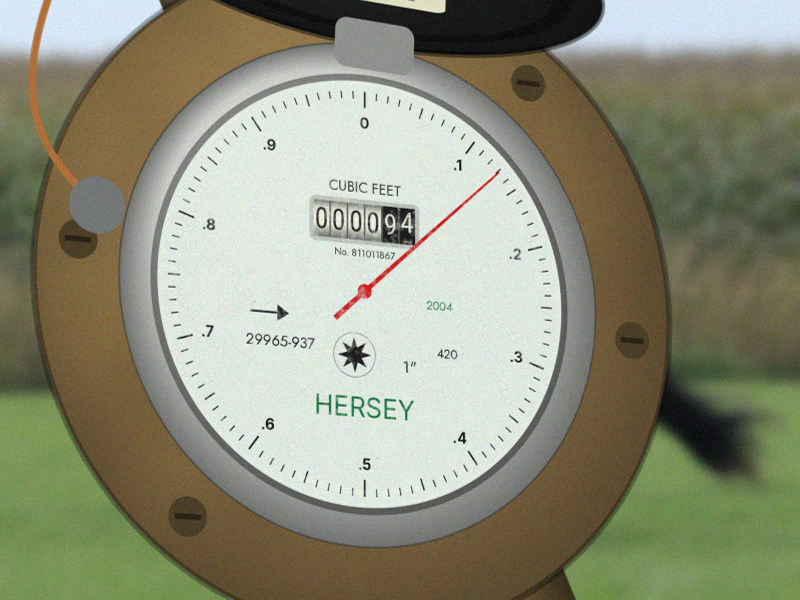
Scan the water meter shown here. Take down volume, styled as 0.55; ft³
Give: 94.13; ft³
